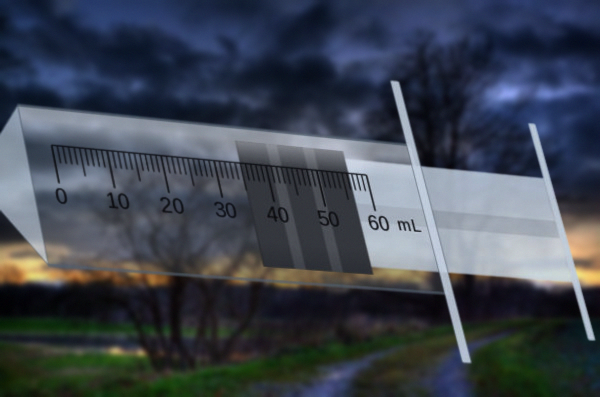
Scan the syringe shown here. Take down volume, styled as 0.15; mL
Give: 35; mL
